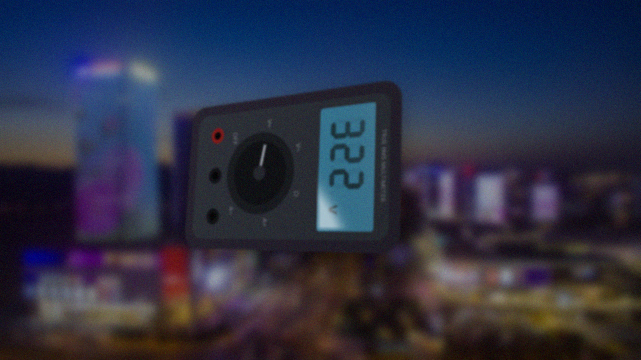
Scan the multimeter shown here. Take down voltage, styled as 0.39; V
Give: 322; V
